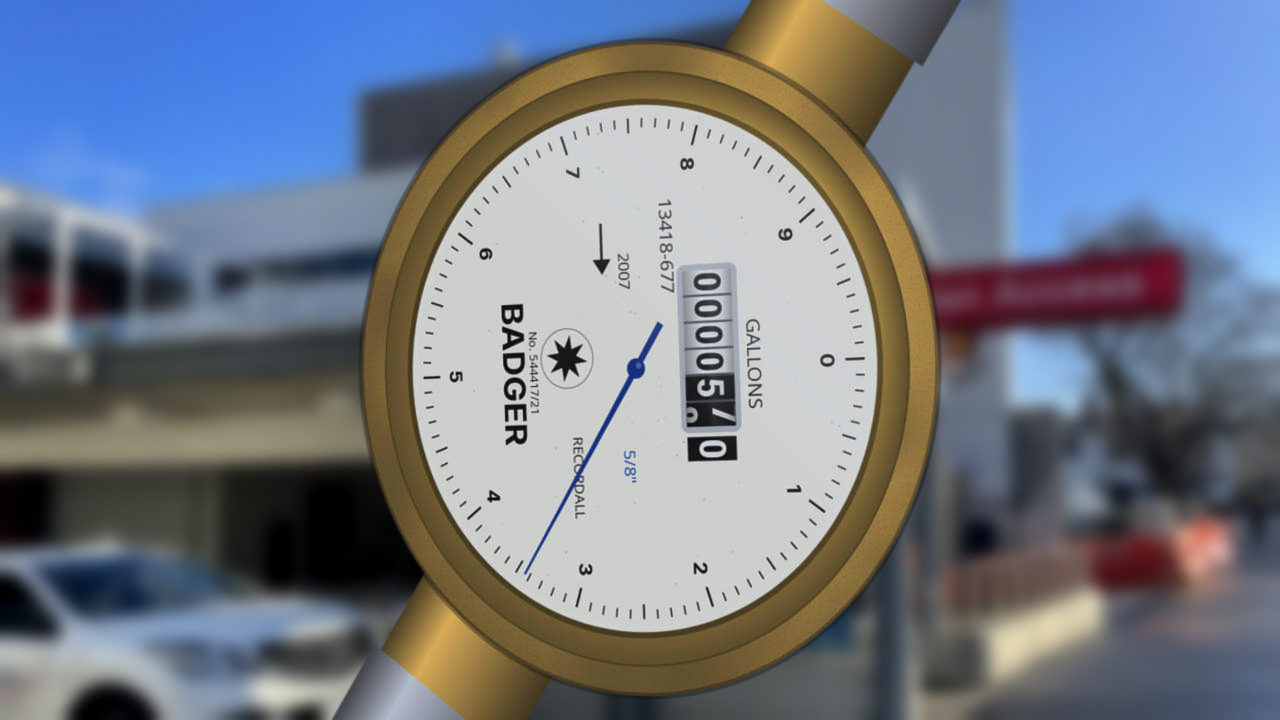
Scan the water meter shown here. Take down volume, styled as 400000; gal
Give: 573.4; gal
